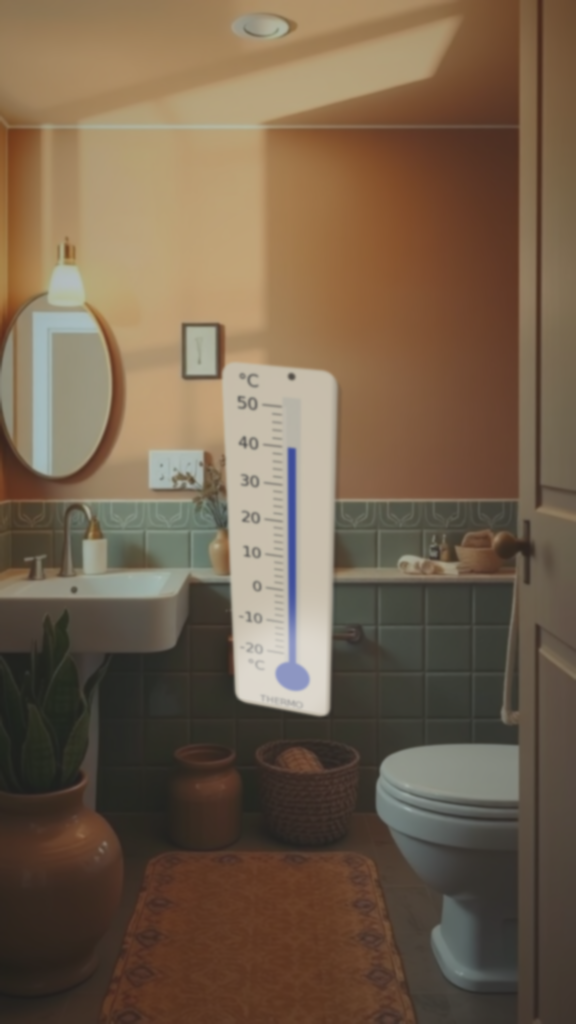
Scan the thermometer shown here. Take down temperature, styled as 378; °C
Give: 40; °C
